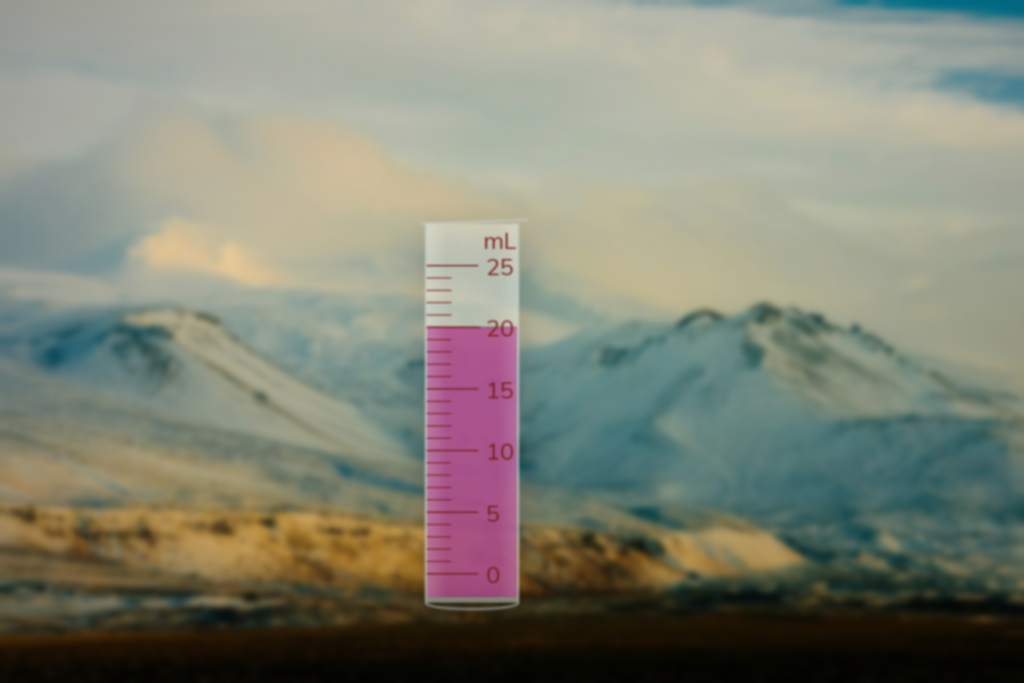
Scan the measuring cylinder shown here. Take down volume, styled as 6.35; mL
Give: 20; mL
